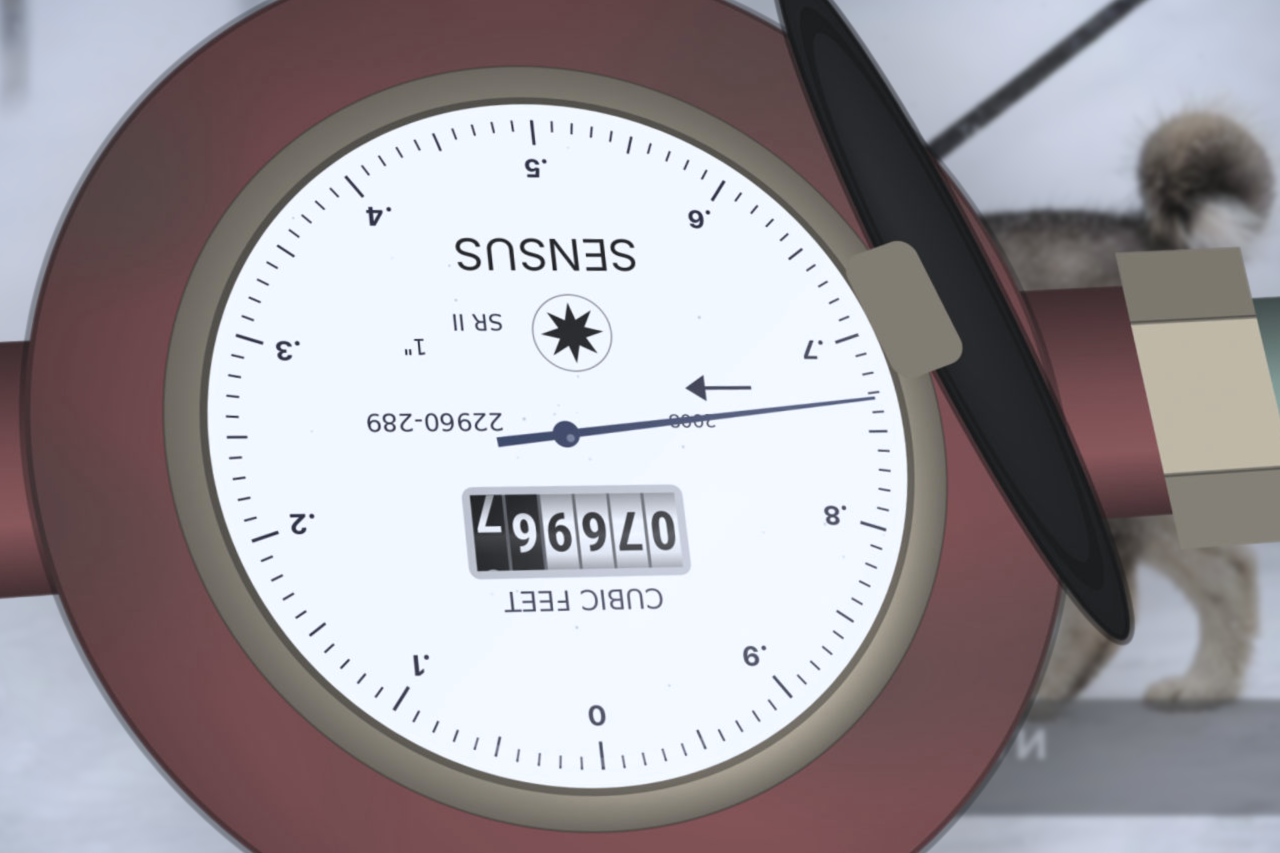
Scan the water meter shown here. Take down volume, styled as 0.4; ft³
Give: 76966.73; ft³
